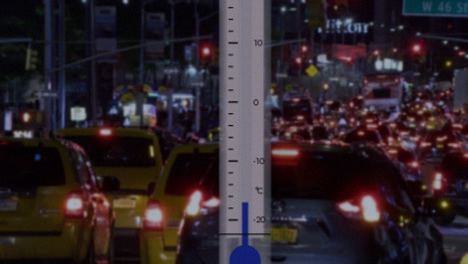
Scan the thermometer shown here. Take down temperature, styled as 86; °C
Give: -17; °C
